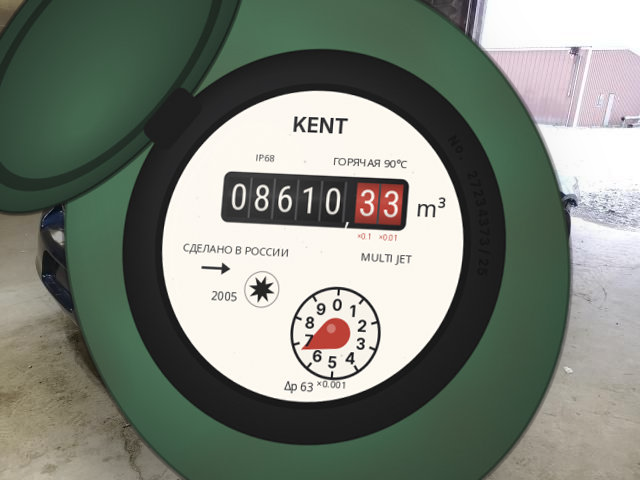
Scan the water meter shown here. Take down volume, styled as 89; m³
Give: 8610.336; m³
